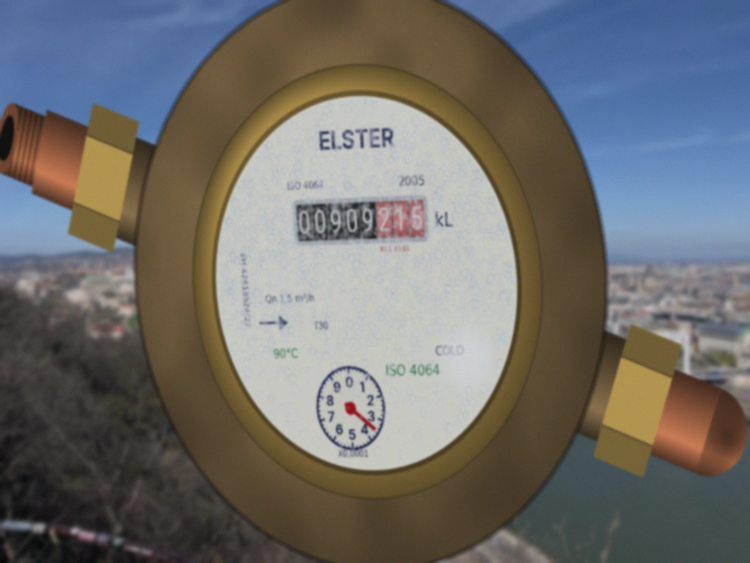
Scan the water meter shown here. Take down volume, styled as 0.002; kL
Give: 909.2153; kL
